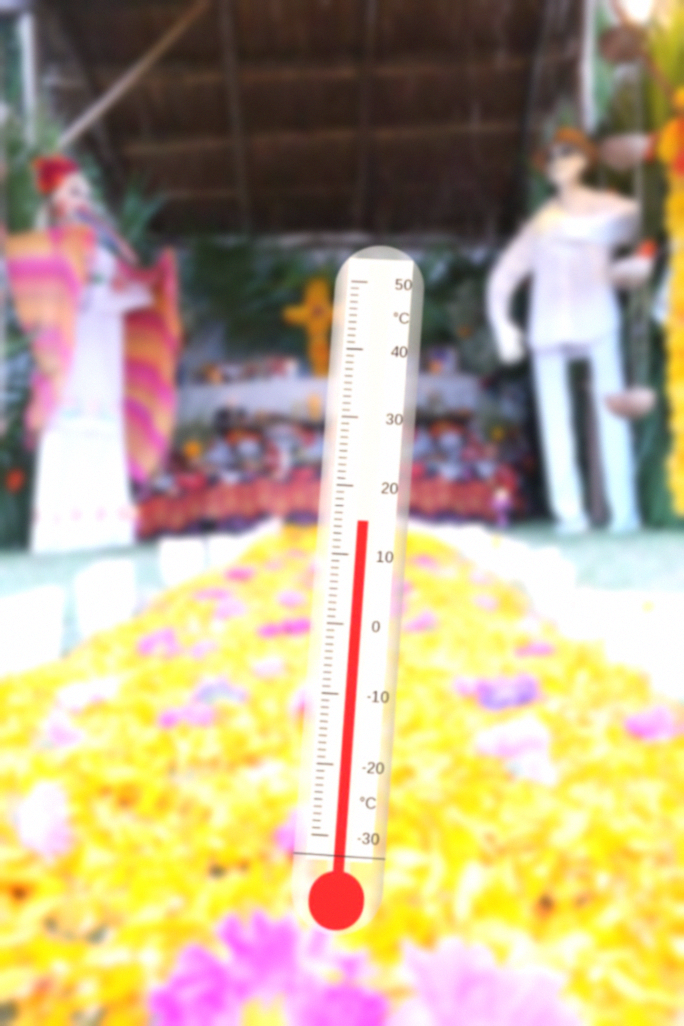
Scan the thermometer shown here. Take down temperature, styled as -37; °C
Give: 15; °C
